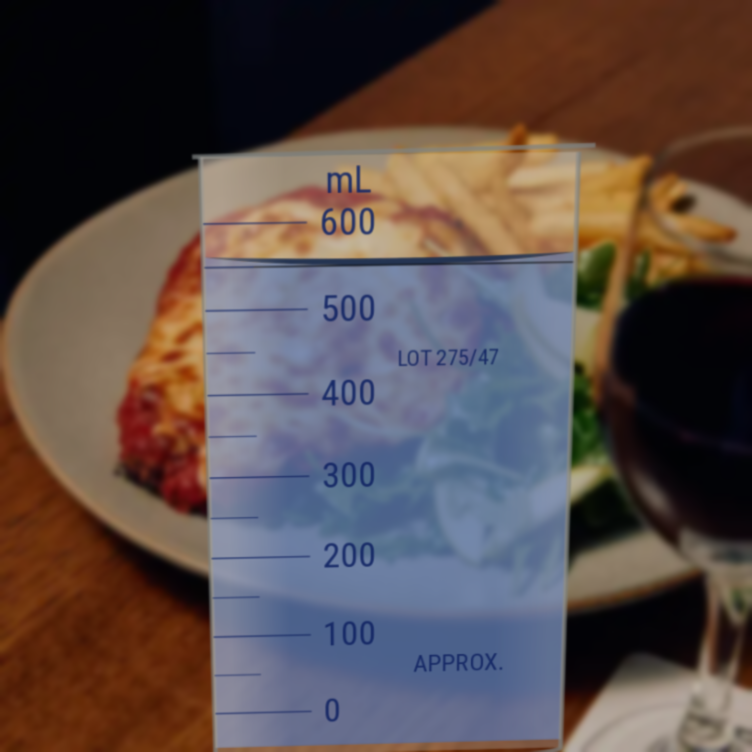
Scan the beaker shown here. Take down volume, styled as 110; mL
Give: 550; mL
